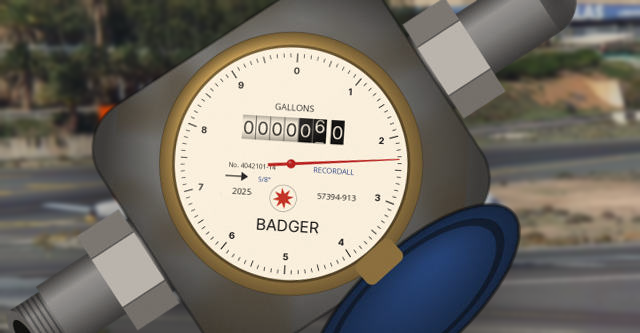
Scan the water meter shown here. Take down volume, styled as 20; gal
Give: 62.3; gal
